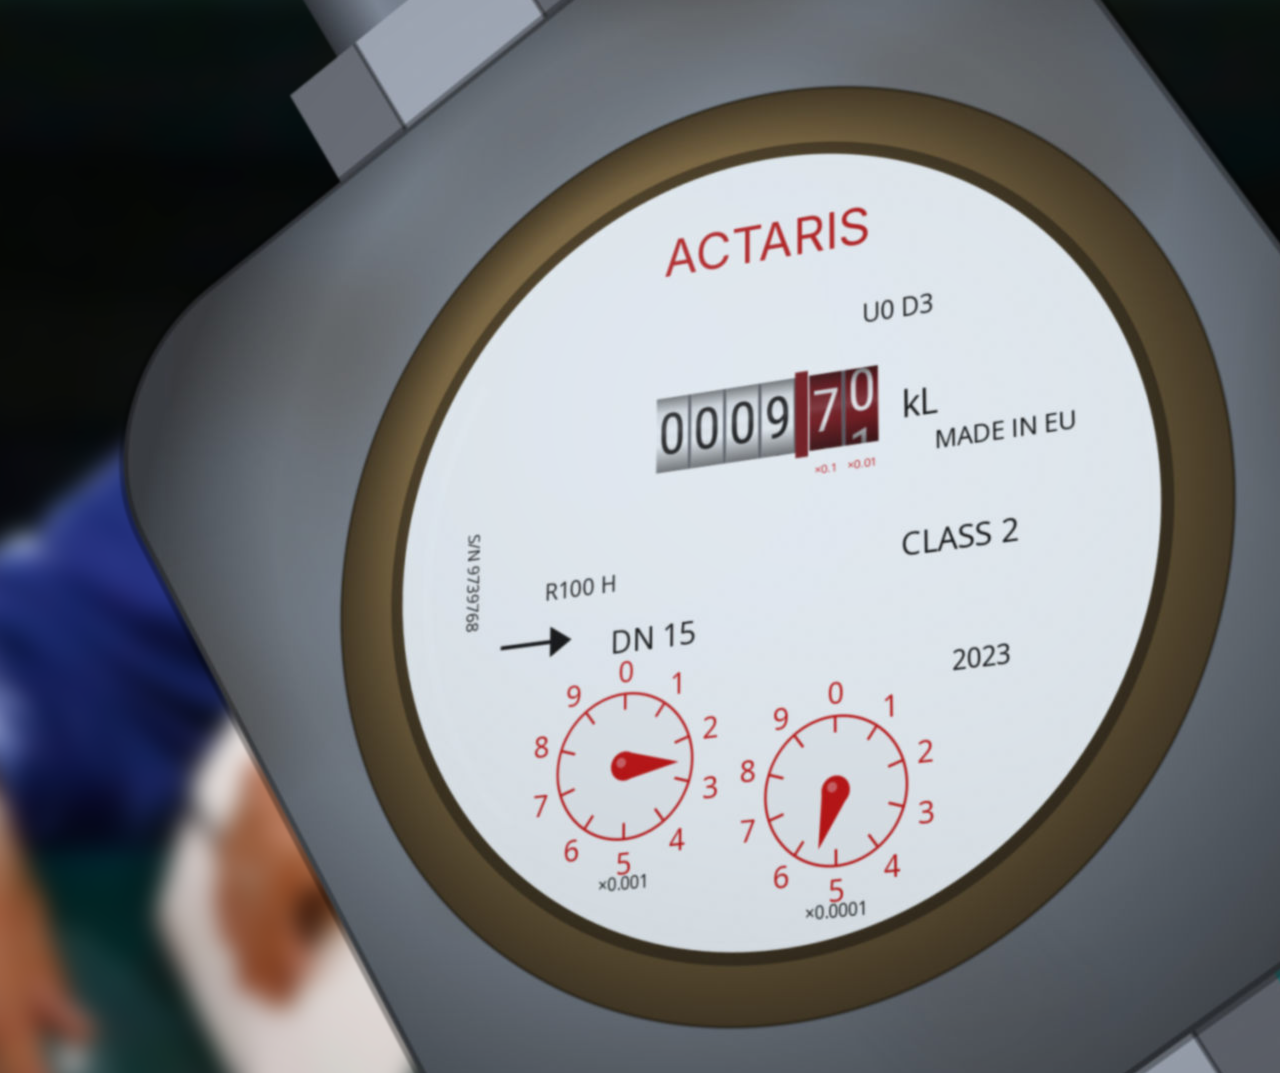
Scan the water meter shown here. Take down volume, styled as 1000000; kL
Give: 9.7025; kL
